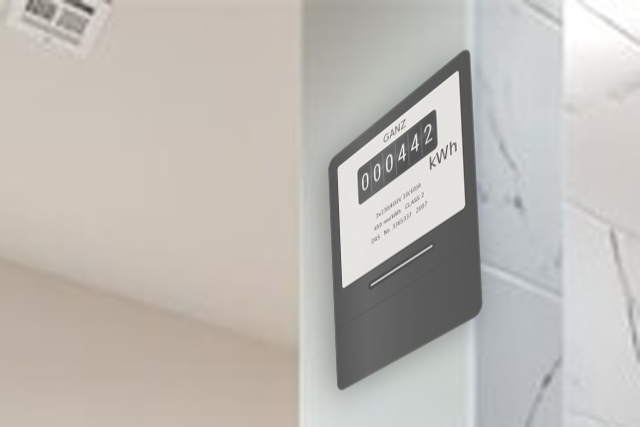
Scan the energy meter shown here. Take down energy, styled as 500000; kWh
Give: 442; kWh
